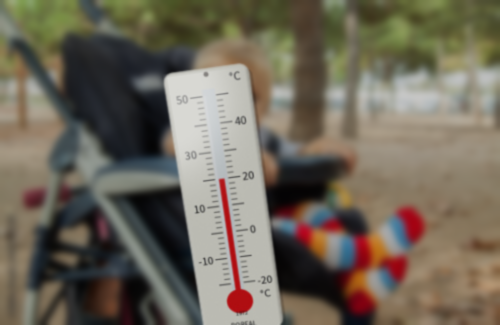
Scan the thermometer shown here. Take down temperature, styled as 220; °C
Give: 20; °C
